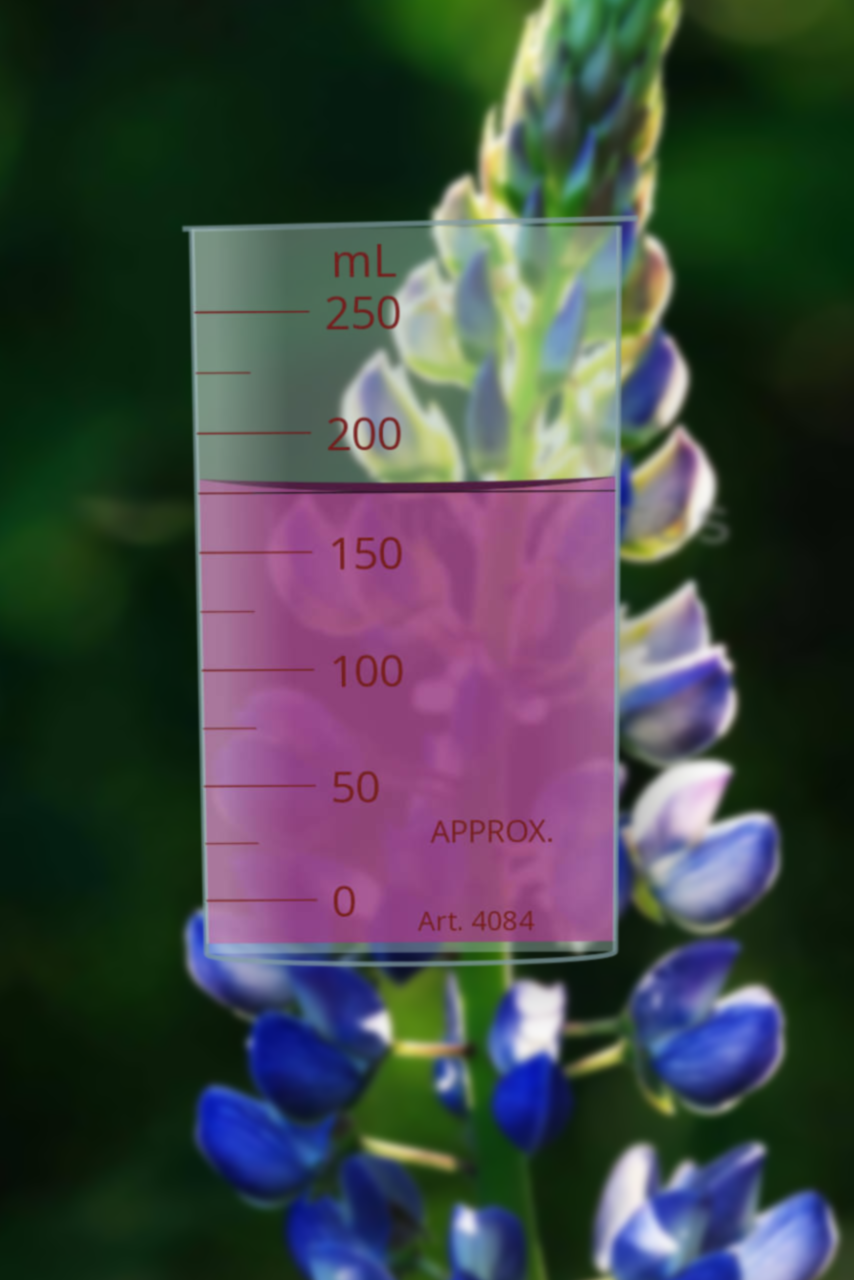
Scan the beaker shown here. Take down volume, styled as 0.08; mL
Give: 175; mL
